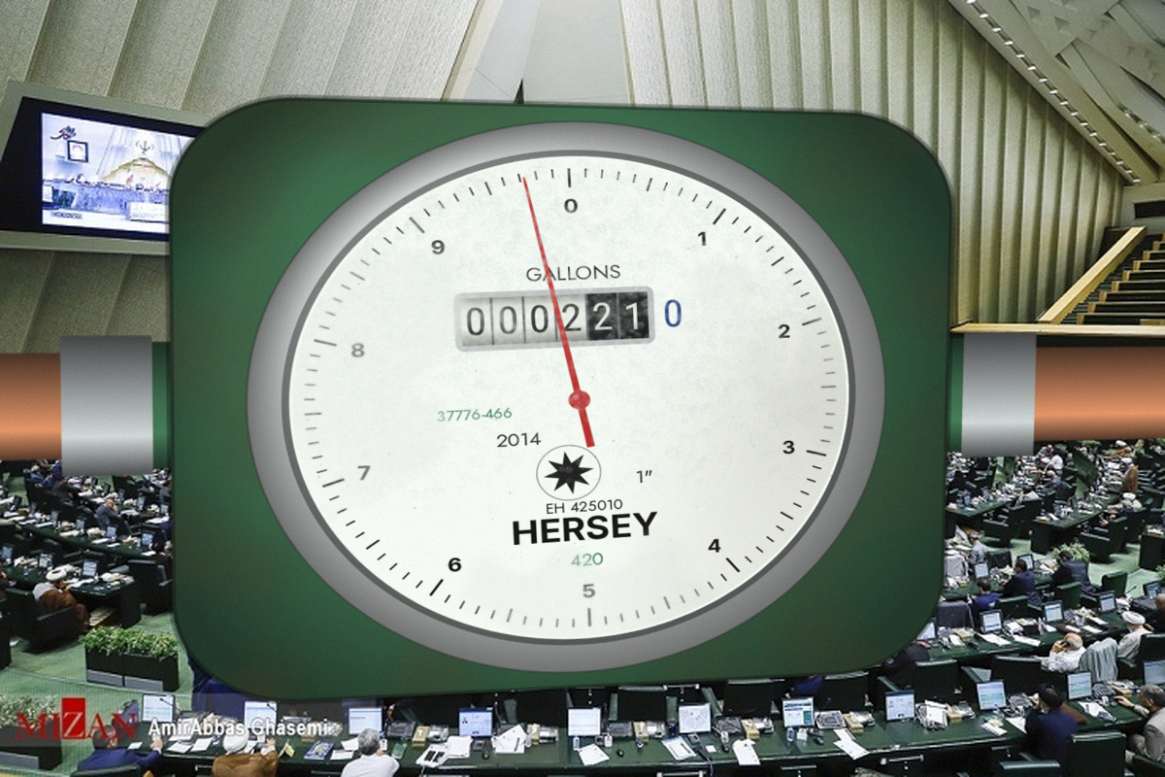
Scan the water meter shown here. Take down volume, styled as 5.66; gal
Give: 2209.7; gal
